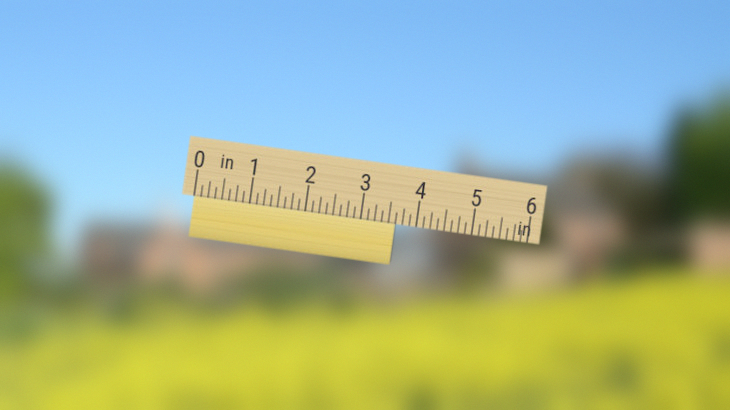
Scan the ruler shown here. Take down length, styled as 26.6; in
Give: 3.625; in
